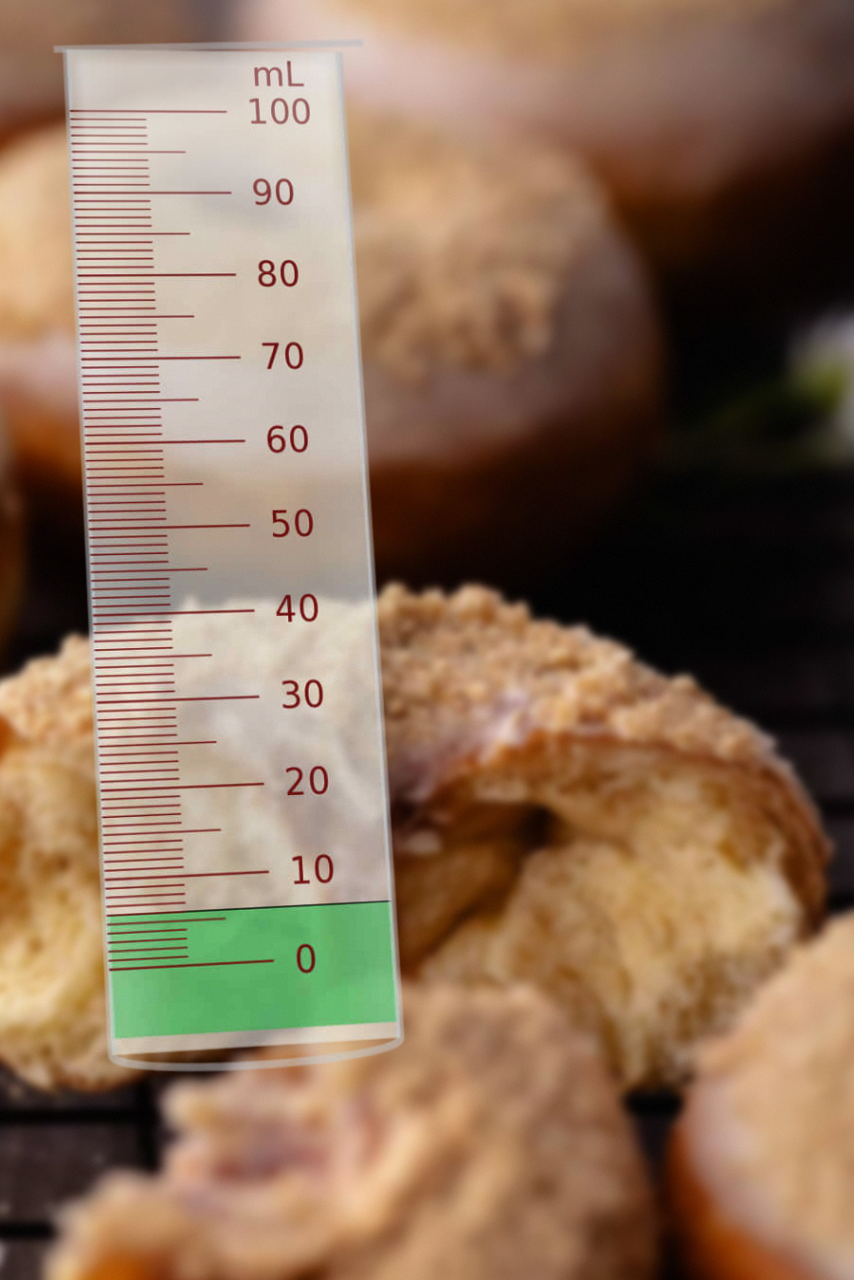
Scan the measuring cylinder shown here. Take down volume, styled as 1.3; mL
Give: 6; mL
